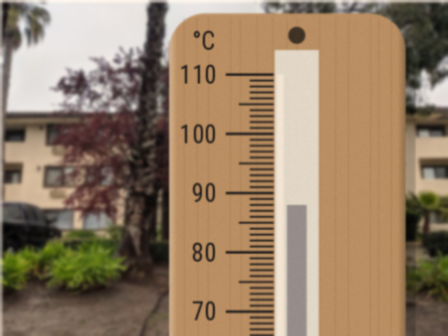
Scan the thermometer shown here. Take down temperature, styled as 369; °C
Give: 88; °C
